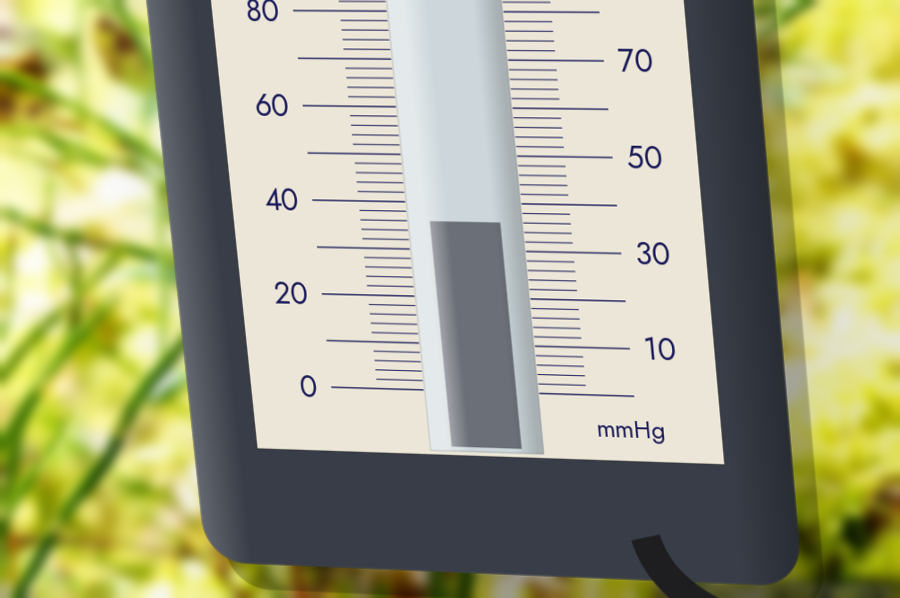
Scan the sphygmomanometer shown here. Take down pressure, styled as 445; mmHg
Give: 36; mmHg
